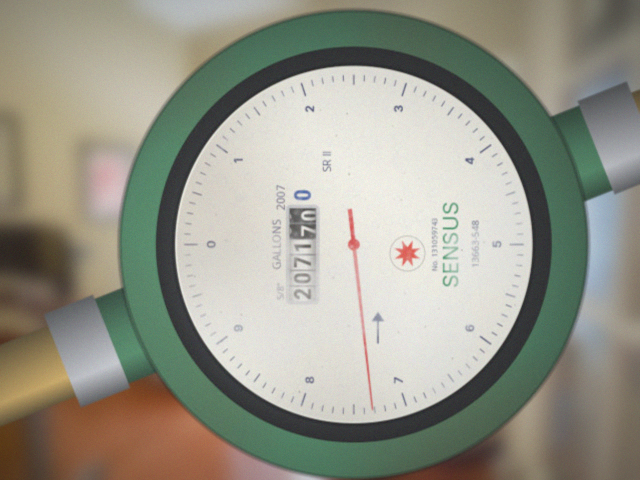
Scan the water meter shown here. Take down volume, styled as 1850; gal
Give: 2071697.3; gal
